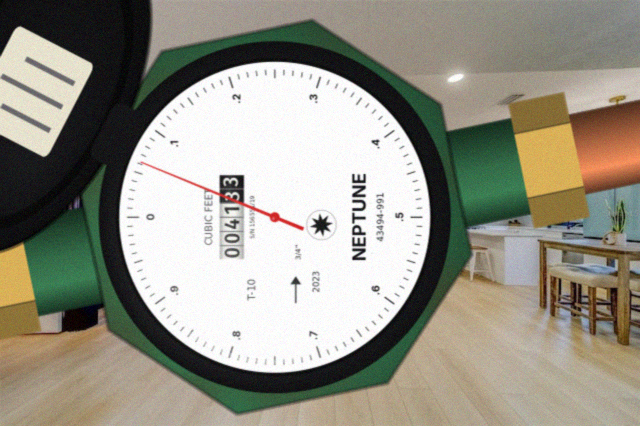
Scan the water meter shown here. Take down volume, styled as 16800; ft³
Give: 4133.06; ft³
